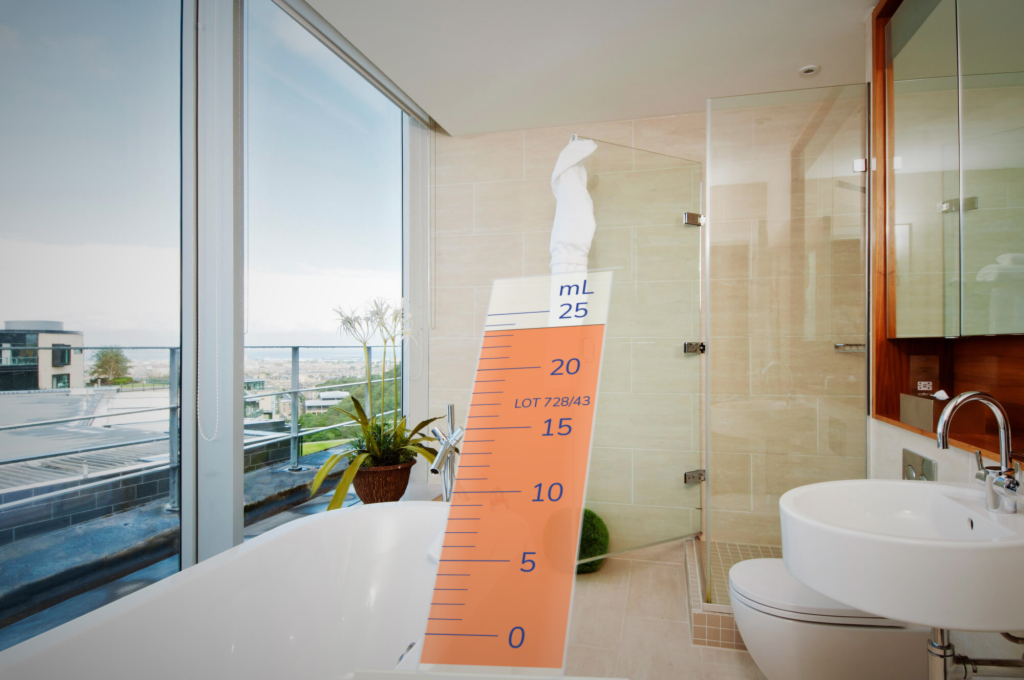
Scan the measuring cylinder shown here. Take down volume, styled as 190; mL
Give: 23.5; mL
